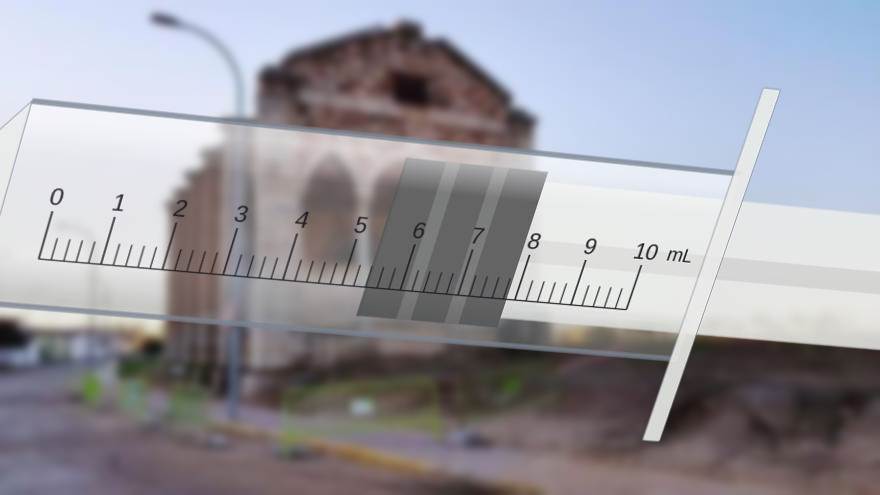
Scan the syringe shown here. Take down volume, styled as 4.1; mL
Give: 5.4; mL
